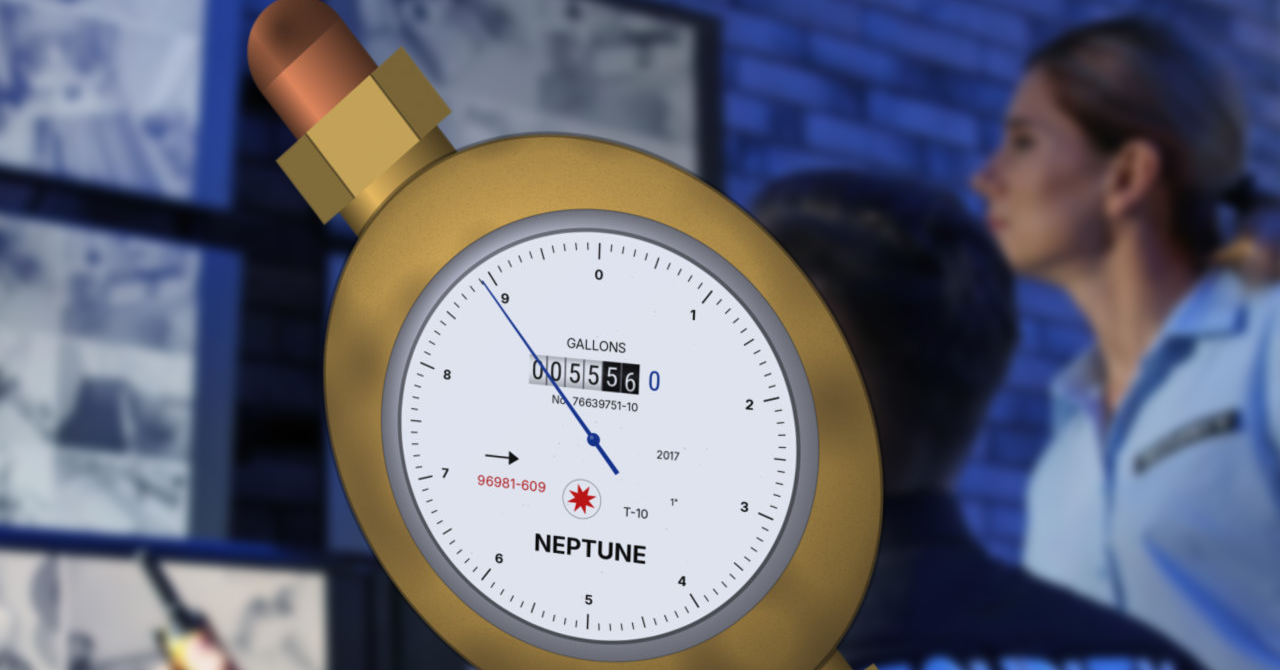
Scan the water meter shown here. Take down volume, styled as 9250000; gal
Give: 55558.9; gal
